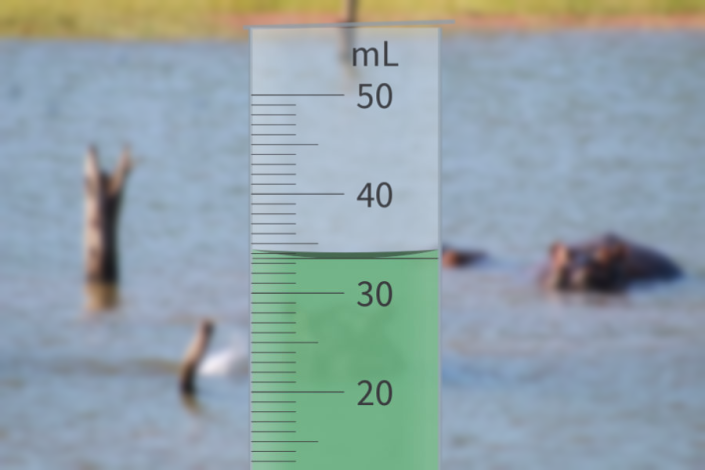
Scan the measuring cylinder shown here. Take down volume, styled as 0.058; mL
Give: 33.5; mL
